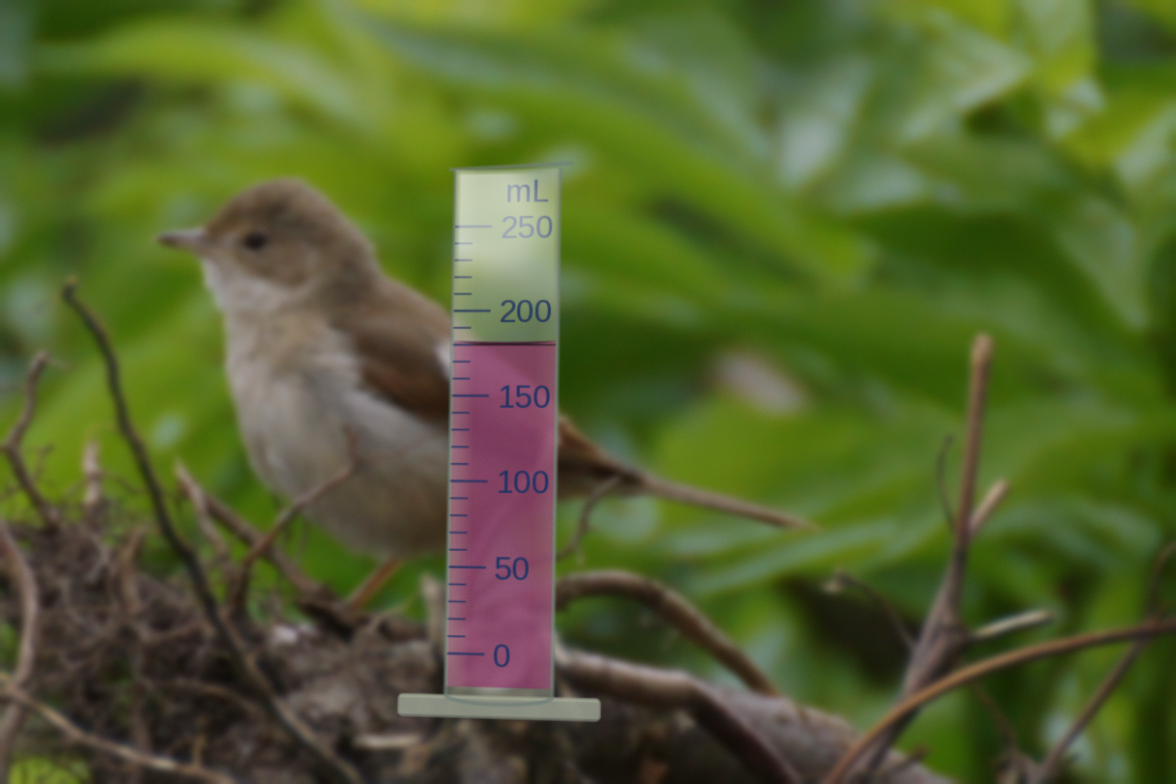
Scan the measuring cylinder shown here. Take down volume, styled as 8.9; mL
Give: 180; mL
